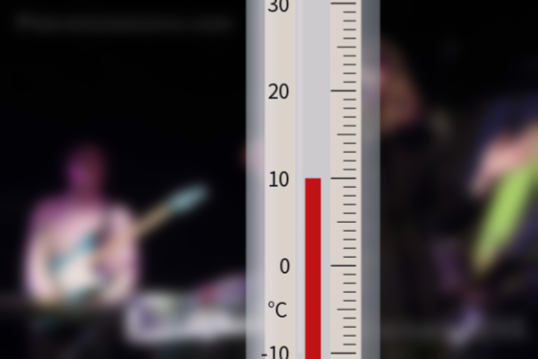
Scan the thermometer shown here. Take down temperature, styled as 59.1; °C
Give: 10; °C
